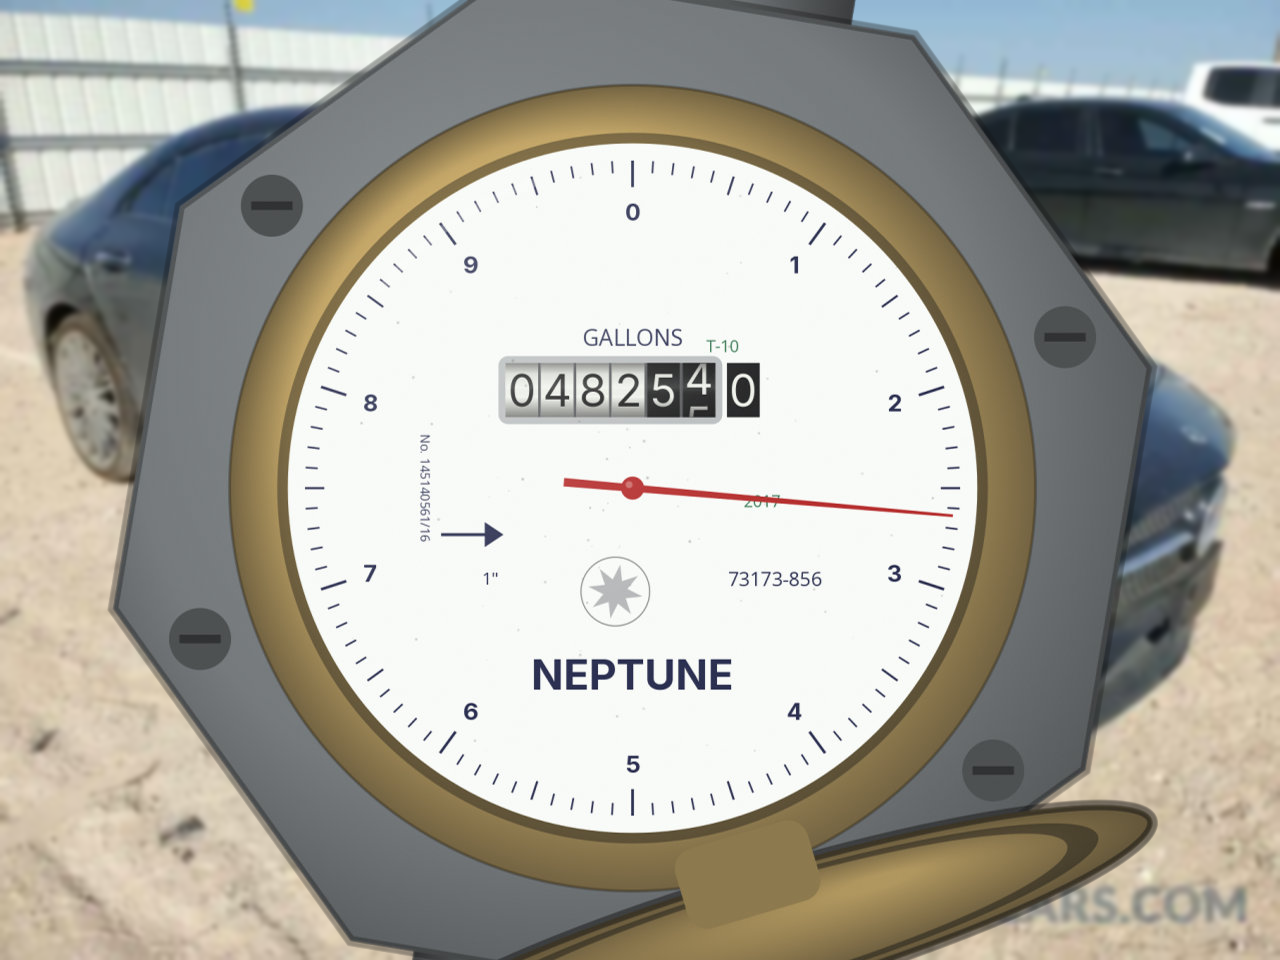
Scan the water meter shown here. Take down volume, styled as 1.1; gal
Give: 482542.6; gal
